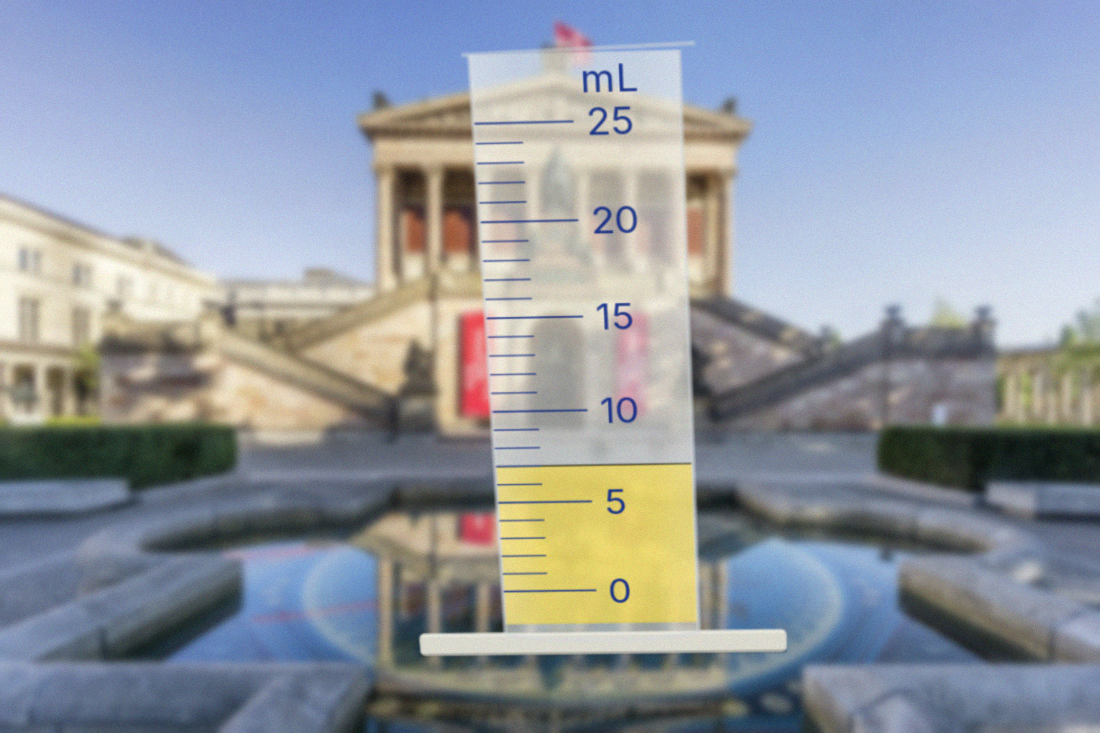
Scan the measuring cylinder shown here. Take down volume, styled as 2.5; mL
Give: 7; mL
